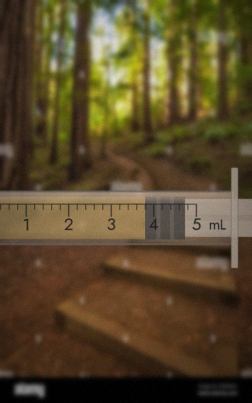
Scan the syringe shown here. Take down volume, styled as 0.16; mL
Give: 3.8; mL
